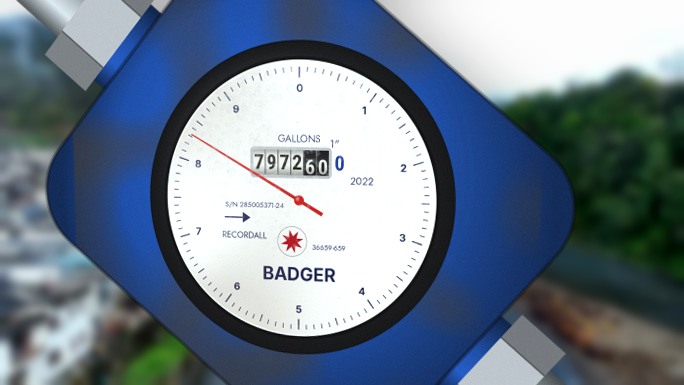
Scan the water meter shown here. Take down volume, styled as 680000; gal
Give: 7972598.3; gal
